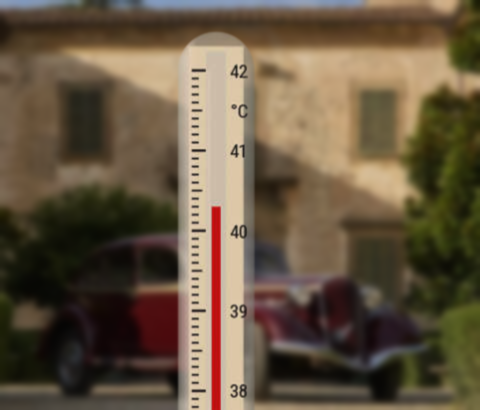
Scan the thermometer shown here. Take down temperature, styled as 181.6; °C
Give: 40.3; °C
